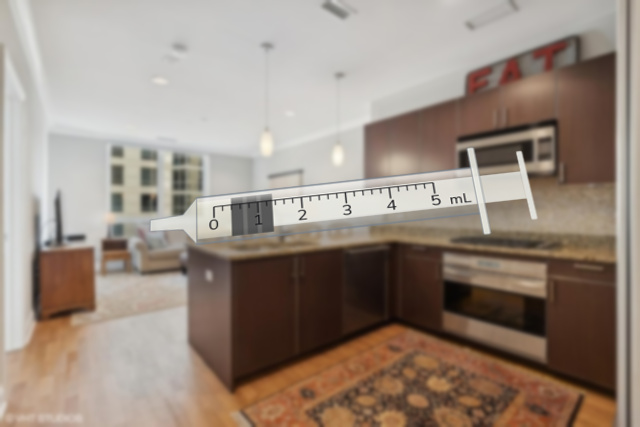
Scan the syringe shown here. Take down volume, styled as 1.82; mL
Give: 0.4; mL
